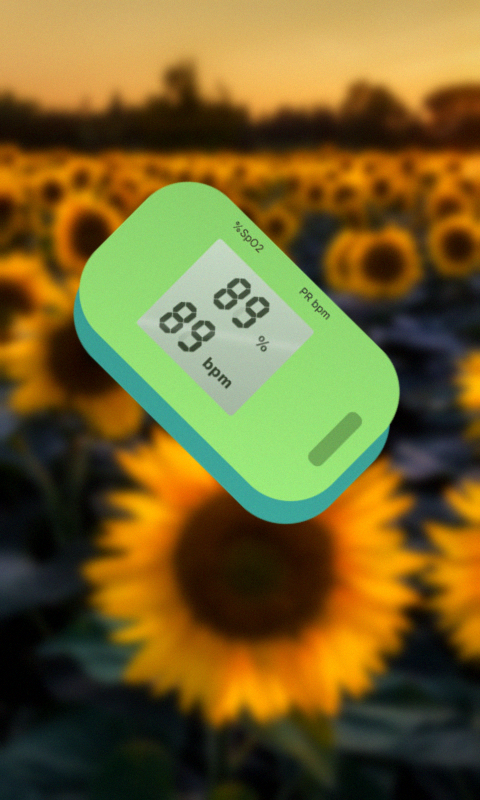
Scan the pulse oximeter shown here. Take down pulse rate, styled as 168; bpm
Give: 89; bpm
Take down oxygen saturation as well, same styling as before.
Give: 89; %
